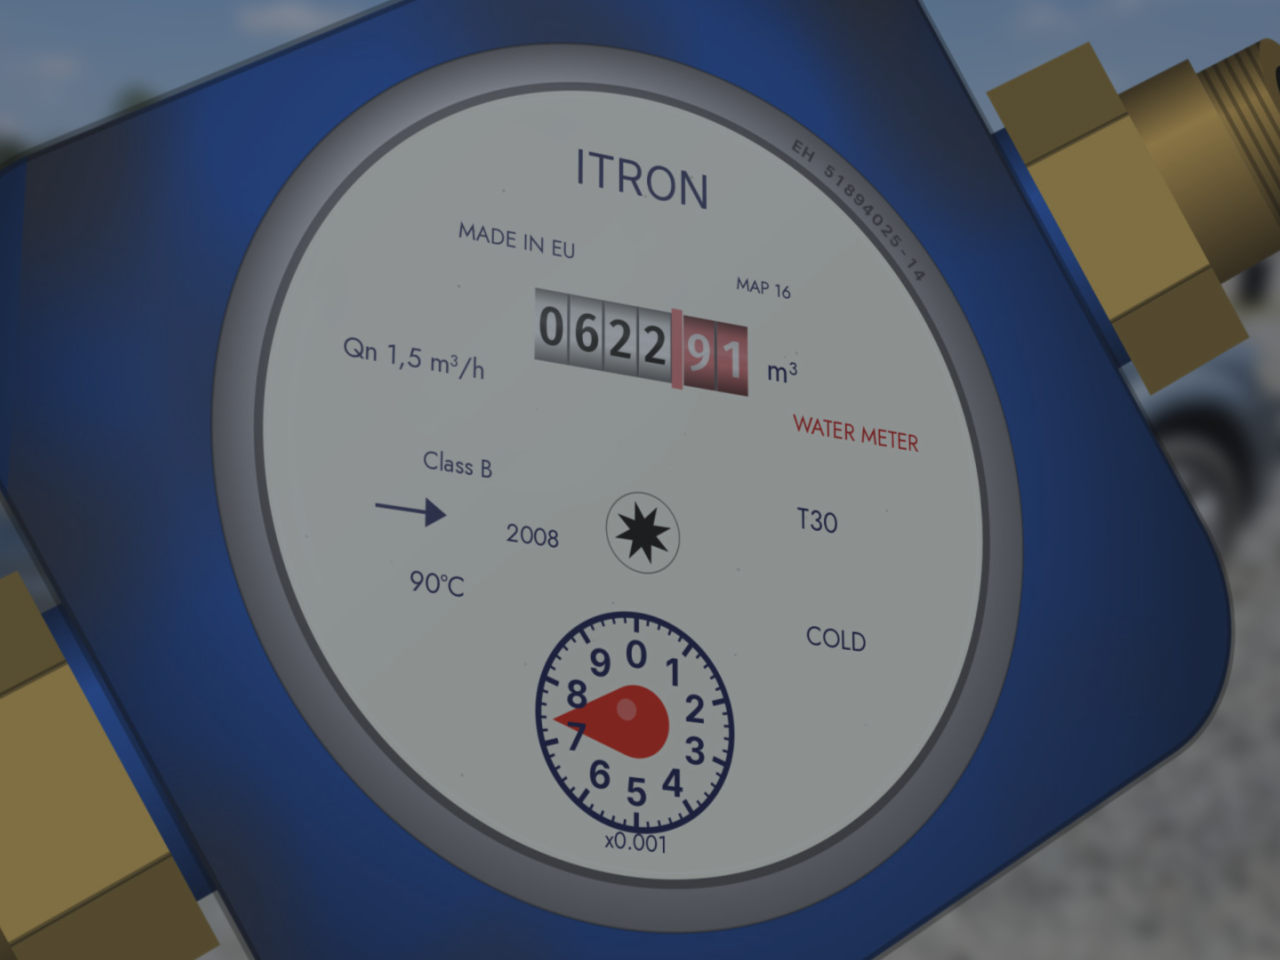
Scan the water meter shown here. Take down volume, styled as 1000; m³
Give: 622.917; m³
